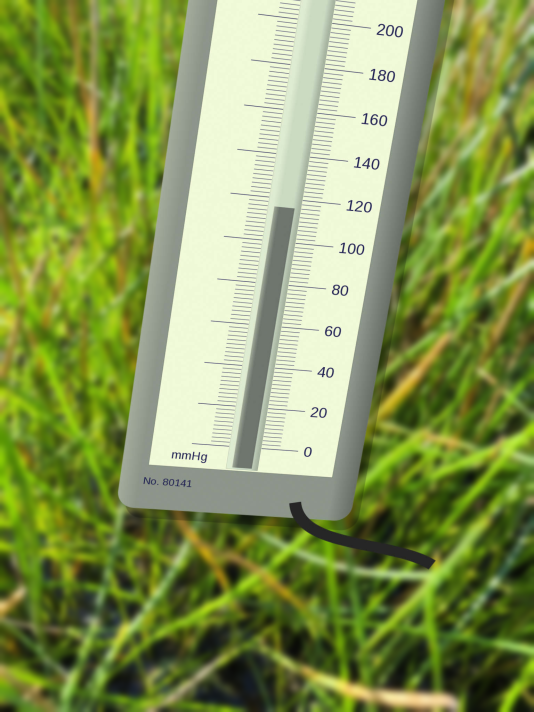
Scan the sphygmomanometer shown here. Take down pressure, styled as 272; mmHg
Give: 116; mmHg
